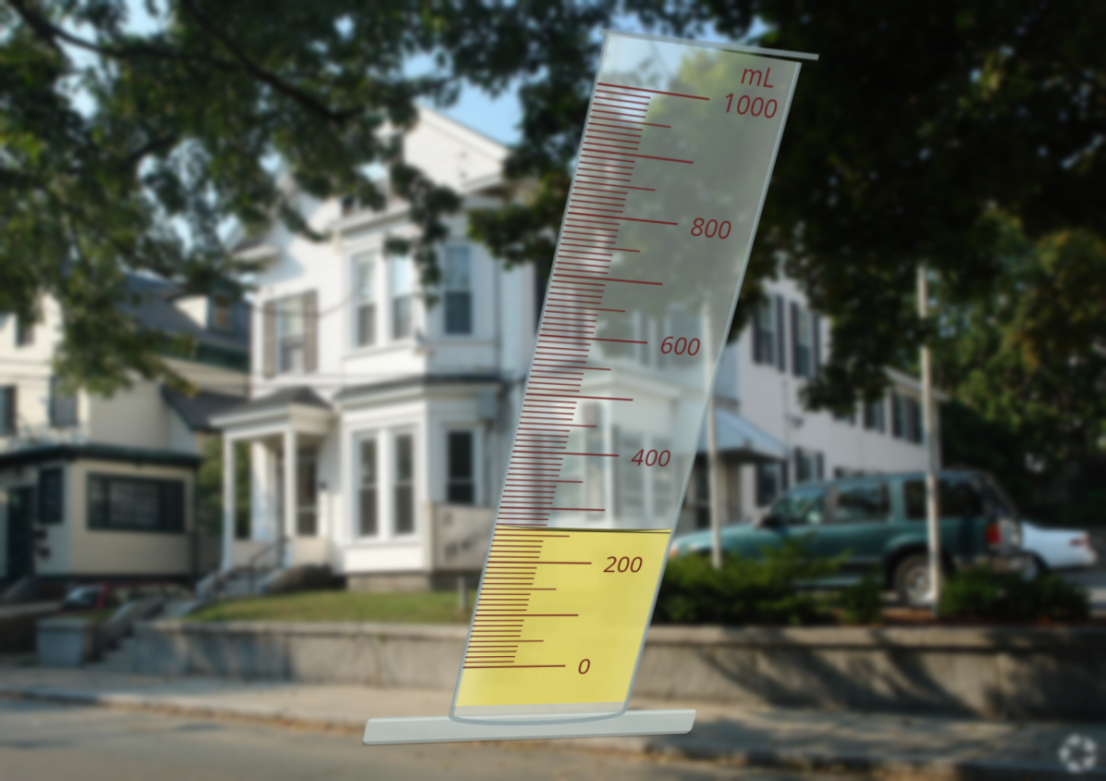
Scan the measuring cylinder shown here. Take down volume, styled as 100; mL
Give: 260; mL
